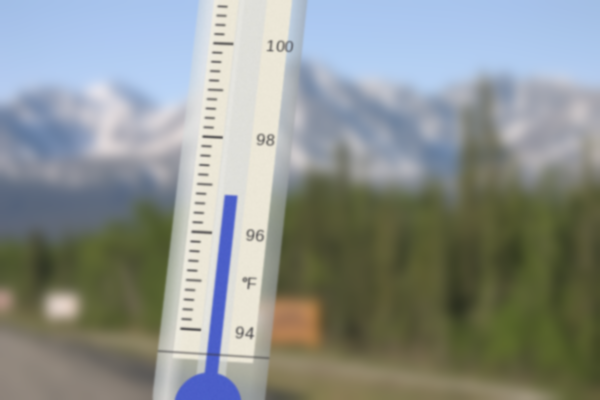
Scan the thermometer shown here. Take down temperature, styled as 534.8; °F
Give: 96.8; °F
